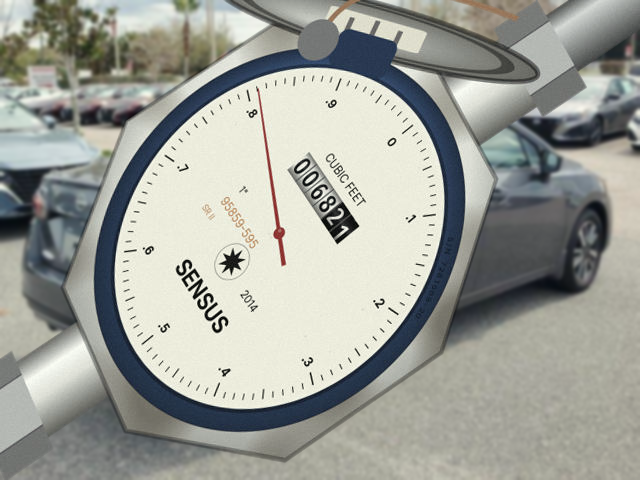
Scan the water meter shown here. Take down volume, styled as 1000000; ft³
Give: 6820.81; ft³
